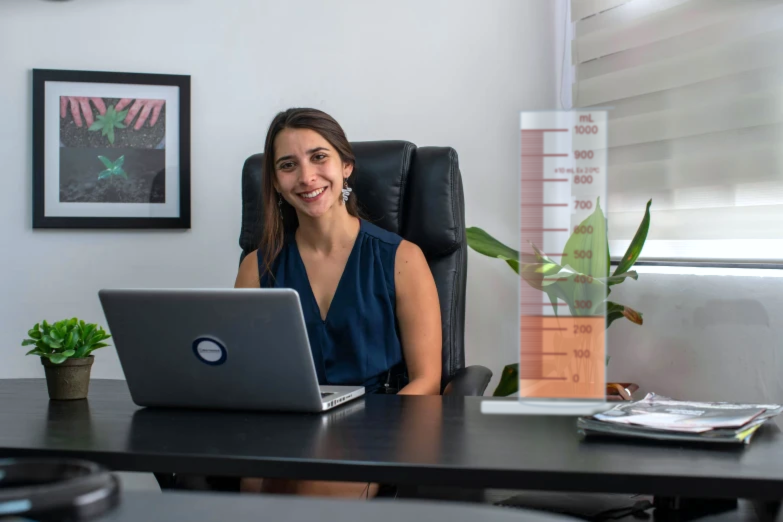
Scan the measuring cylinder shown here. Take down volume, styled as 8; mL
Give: 250; mL
